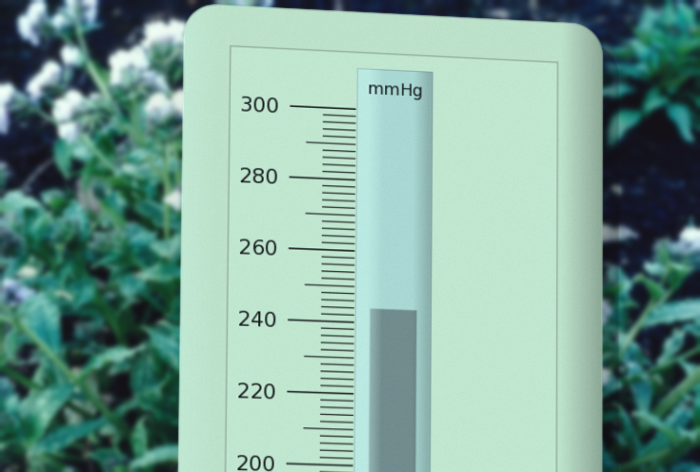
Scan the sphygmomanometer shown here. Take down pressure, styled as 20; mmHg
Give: 244; mmHg
